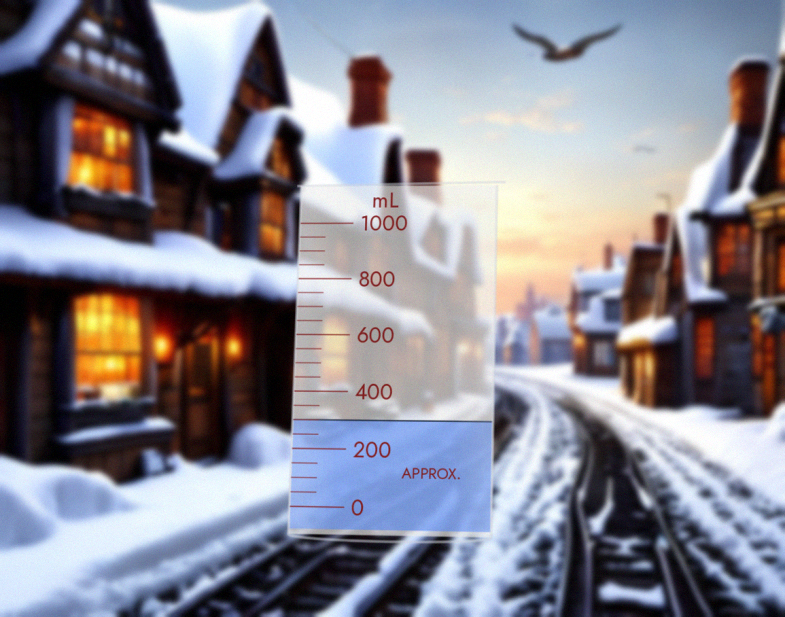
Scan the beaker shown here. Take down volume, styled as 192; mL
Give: 300; mL
